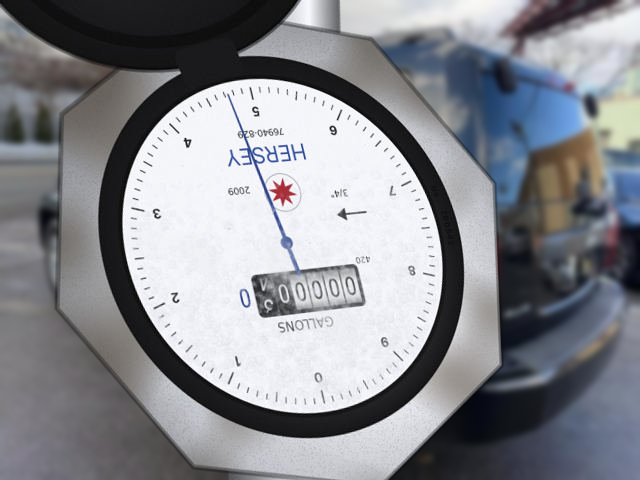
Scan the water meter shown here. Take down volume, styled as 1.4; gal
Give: 34.7; gal
